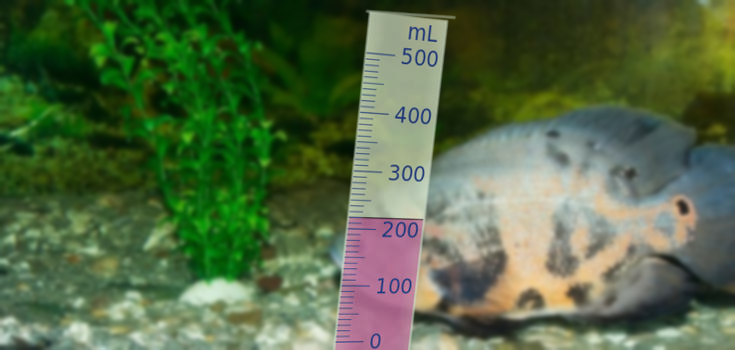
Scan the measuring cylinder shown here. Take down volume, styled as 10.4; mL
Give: 220; mL
